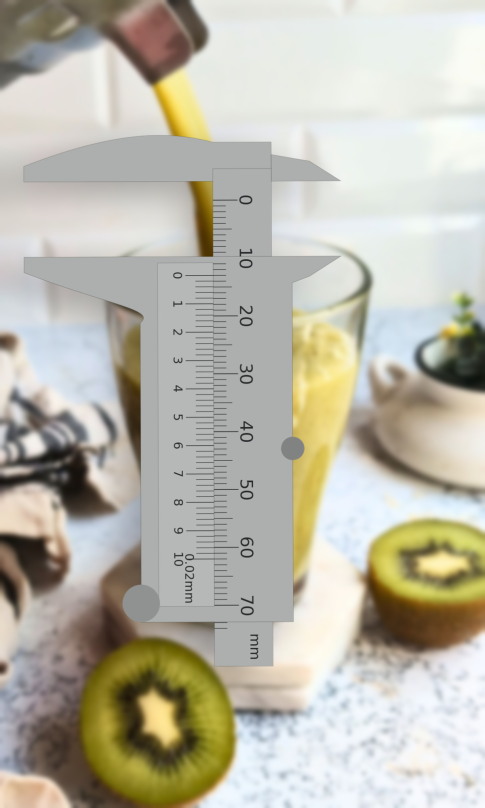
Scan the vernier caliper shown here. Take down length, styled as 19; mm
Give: 13.0; mm
